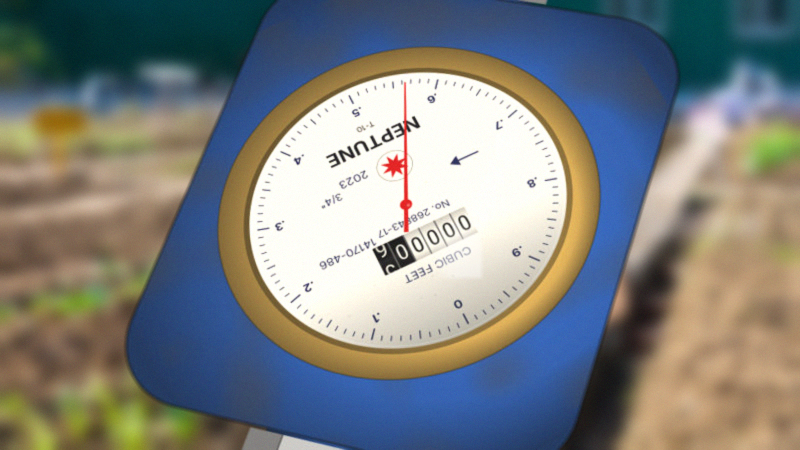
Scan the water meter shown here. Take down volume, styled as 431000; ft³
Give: 5.56; ft³
